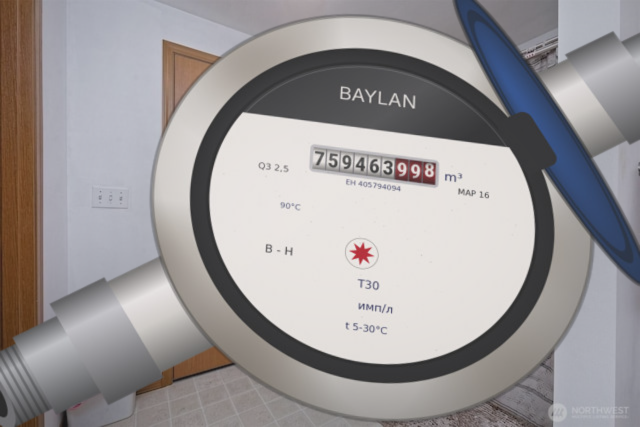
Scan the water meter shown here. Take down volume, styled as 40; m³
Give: 759463.998; m³
